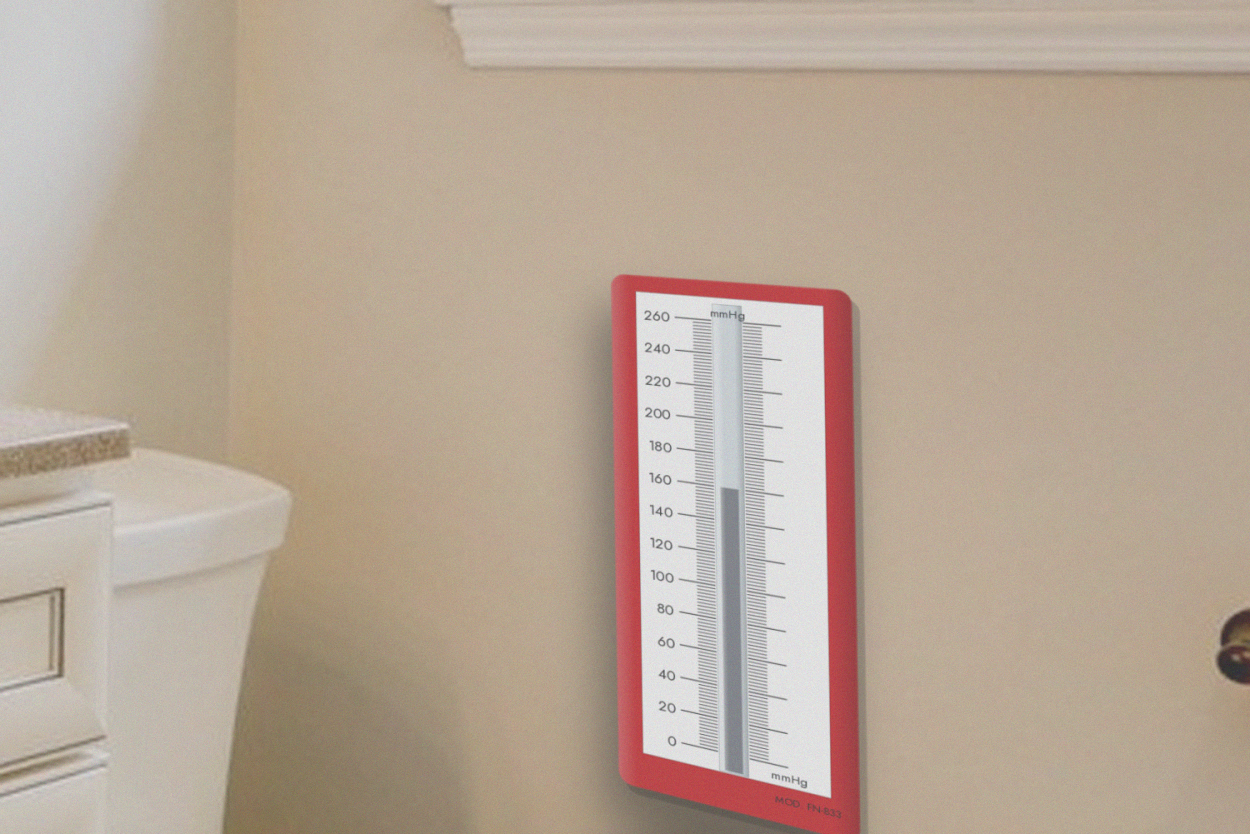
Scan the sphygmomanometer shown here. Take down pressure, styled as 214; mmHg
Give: 160; mmHg
